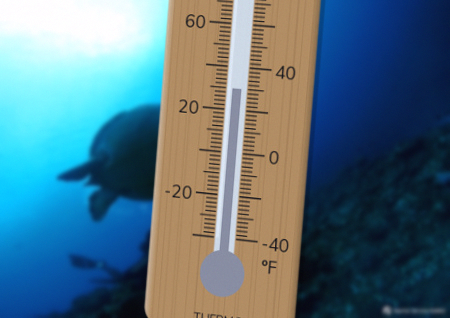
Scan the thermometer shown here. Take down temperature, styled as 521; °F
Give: 30; °F
